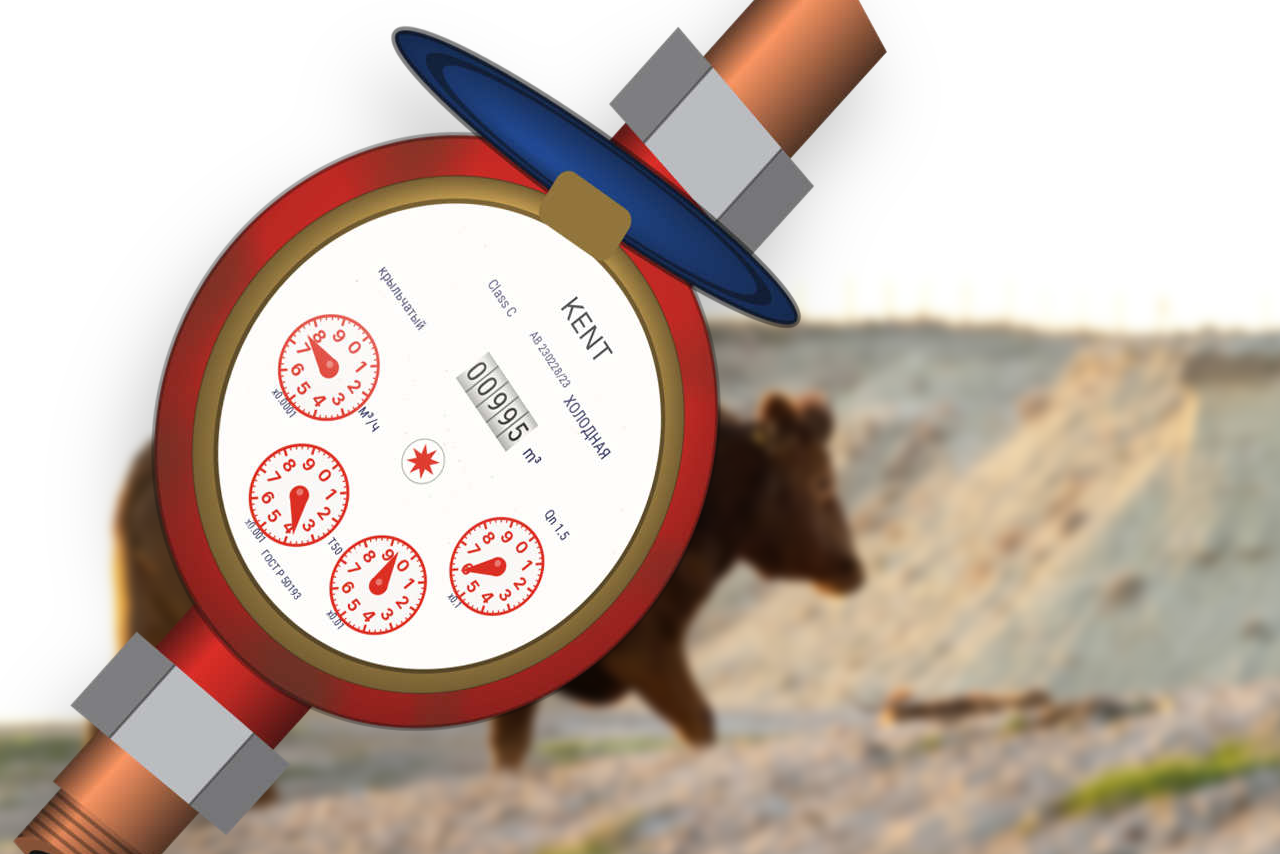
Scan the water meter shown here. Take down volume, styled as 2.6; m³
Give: 995.5937; m³
